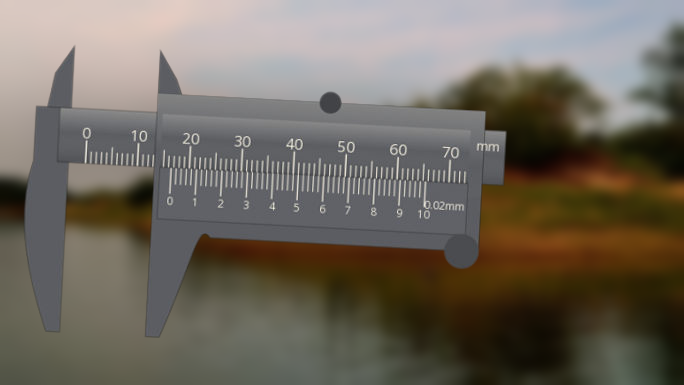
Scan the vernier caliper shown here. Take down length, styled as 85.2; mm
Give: 16.5; mm
